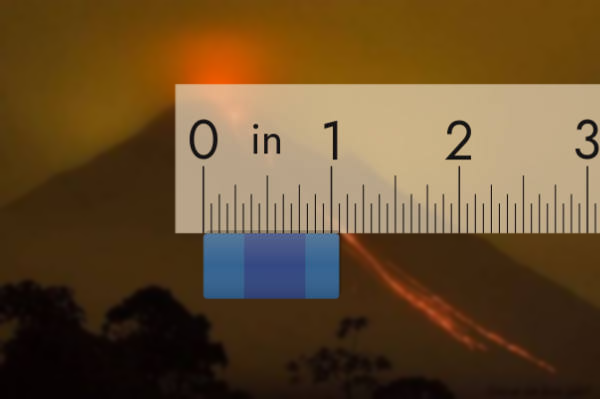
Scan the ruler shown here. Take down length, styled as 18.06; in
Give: 1.0625; in
